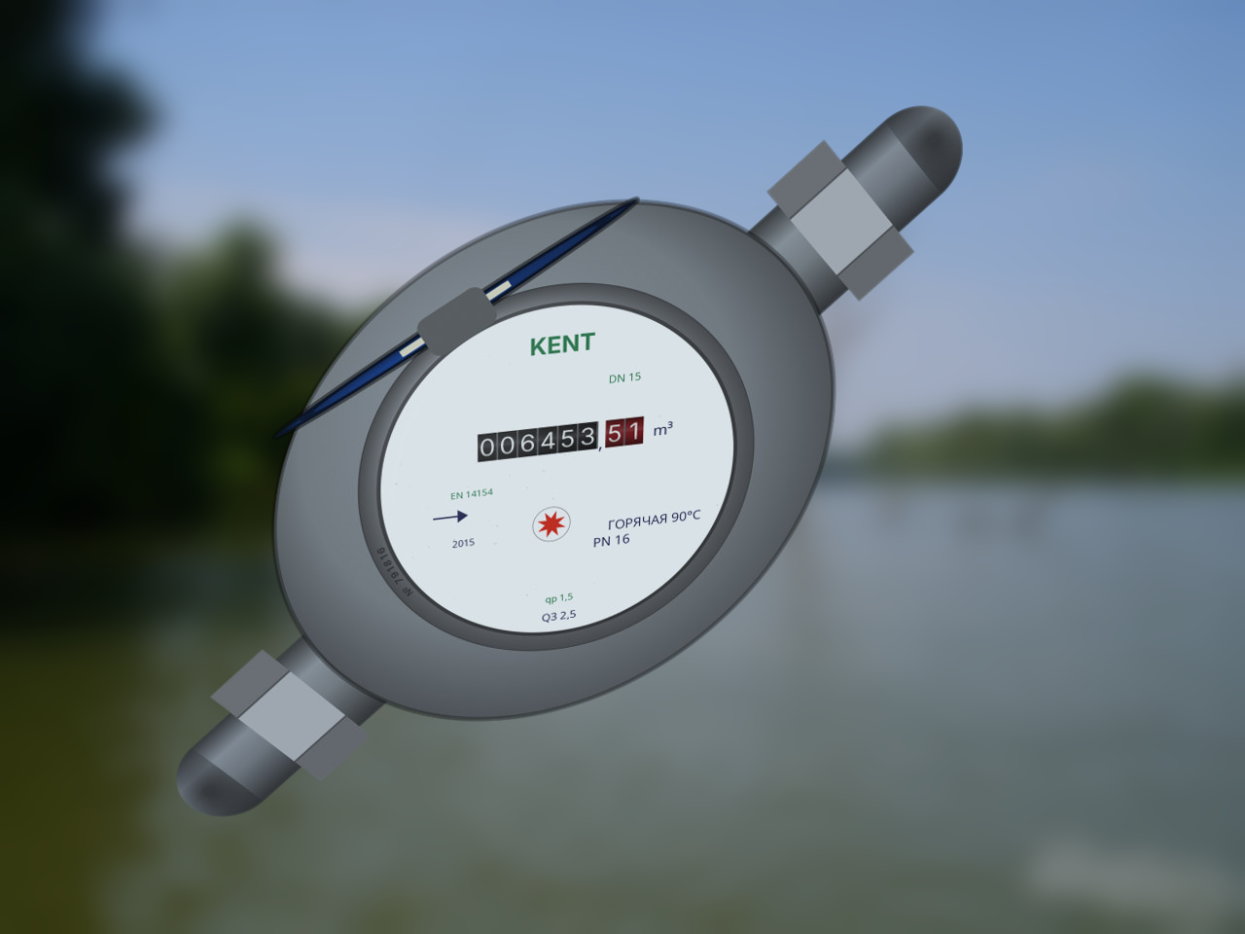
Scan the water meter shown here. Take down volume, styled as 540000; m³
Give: 6453.51; m³
